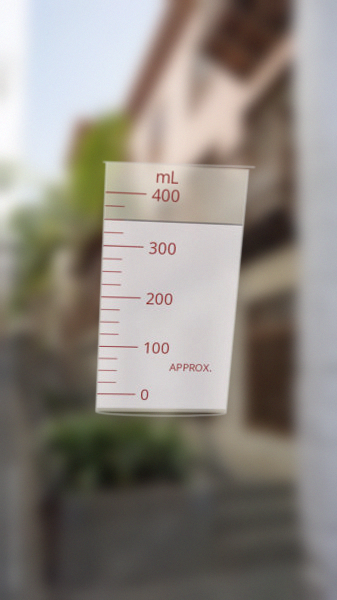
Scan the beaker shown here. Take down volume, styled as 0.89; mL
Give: 350; mL
